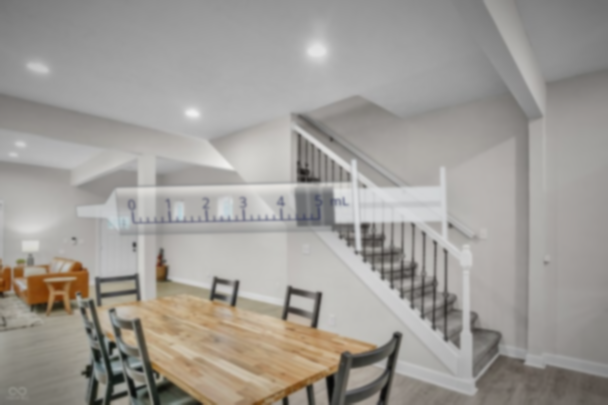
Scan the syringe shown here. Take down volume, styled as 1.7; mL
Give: 4.4; mL
